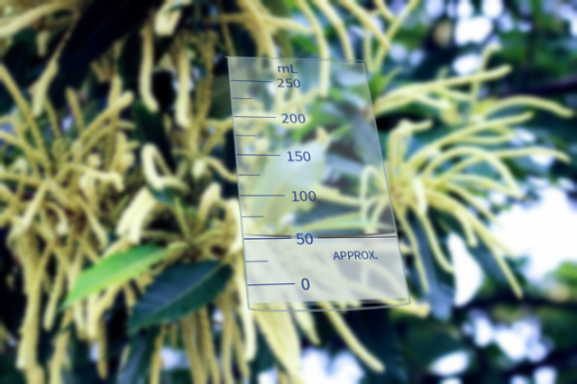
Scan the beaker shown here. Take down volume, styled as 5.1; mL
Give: 50; mL
